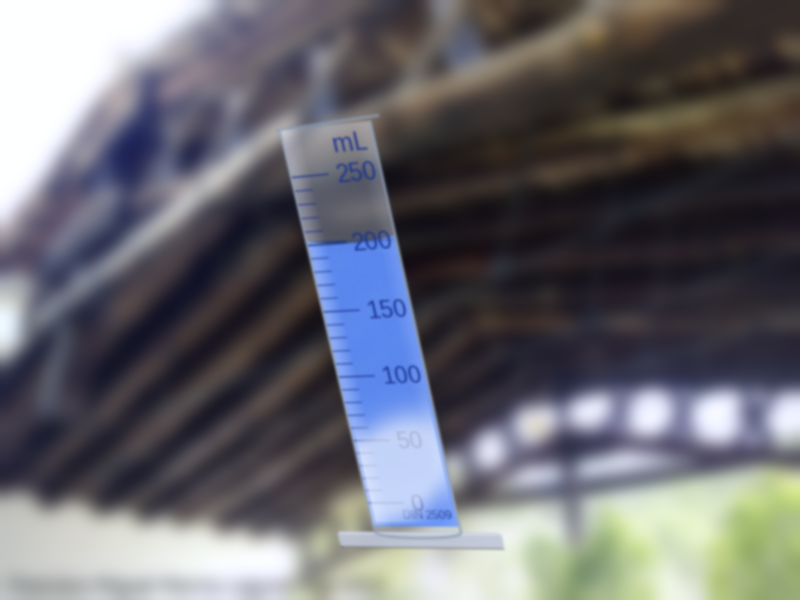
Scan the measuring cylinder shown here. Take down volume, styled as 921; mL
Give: 200; mL
